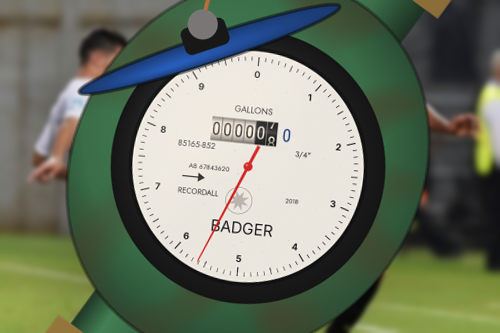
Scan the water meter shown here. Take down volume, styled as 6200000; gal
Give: 75.6; gal
